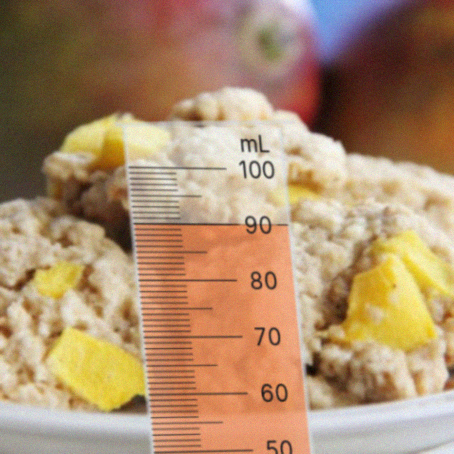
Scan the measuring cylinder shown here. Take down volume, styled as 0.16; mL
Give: 90; mL
